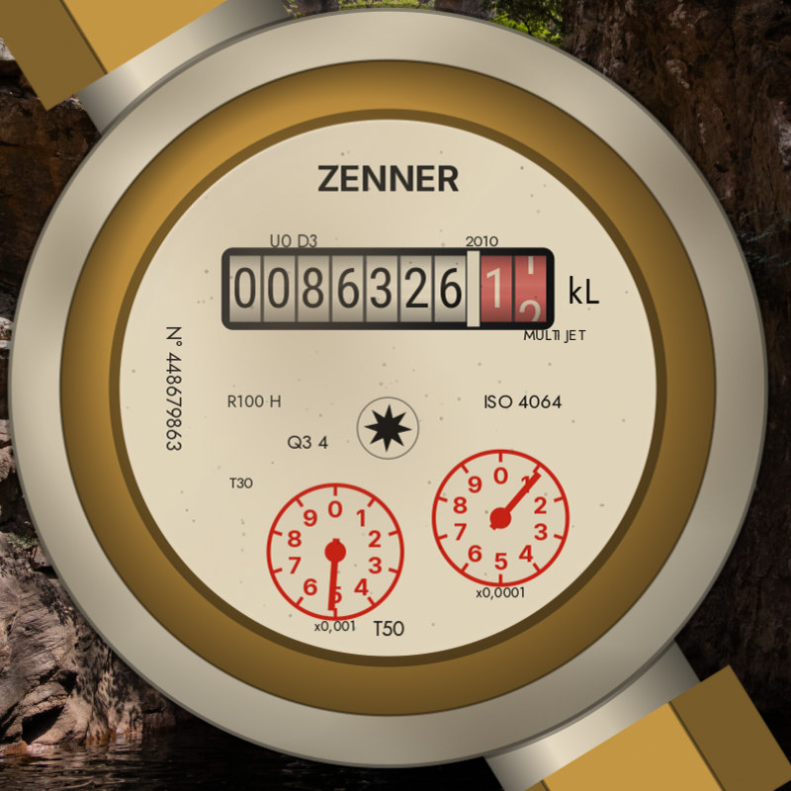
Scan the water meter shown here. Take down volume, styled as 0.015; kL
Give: 86326.1151; kL
